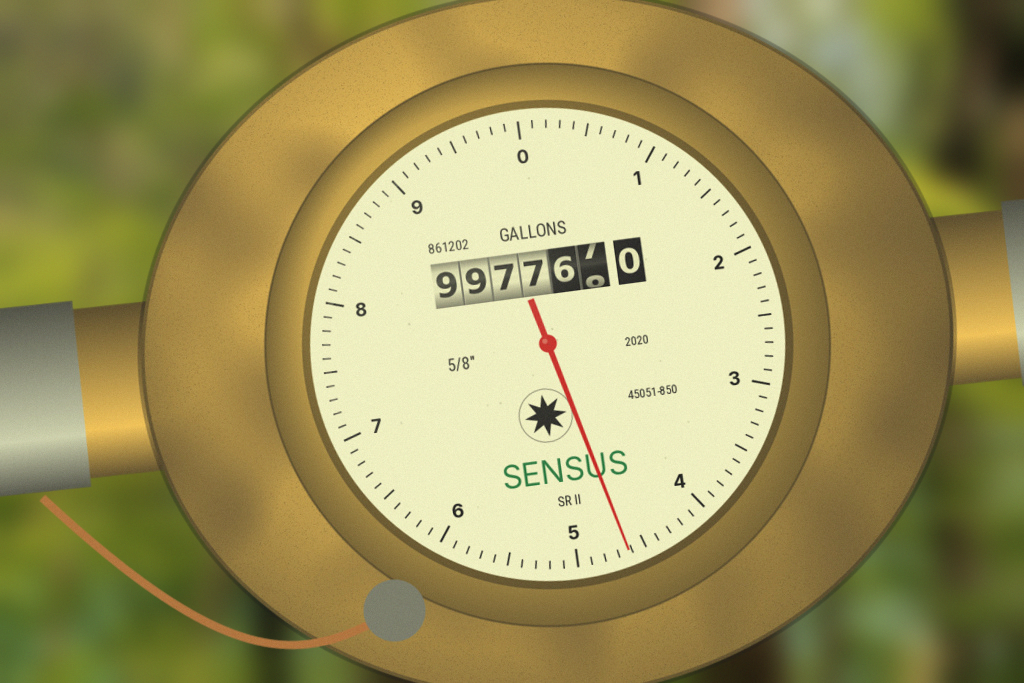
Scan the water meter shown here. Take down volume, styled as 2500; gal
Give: 9977674.6; gal
